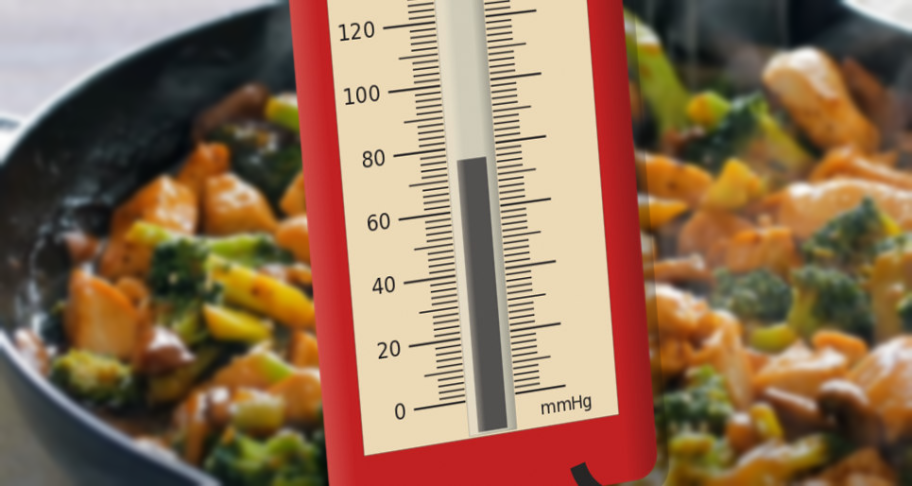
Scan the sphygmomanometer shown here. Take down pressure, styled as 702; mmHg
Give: 76; mmHg
